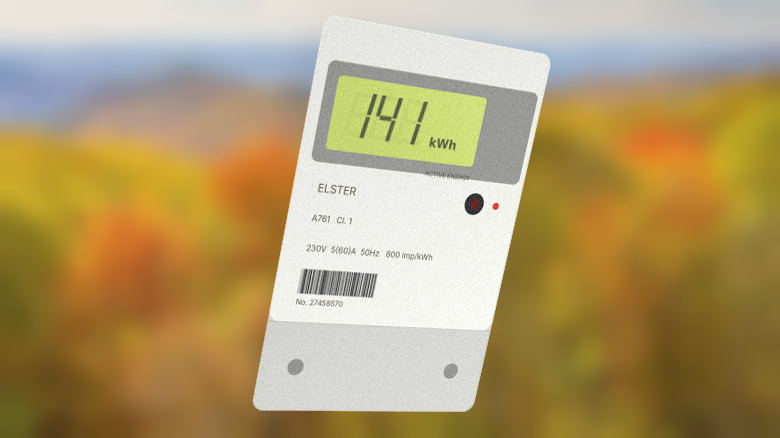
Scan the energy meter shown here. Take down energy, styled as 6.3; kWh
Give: 141; kWh
